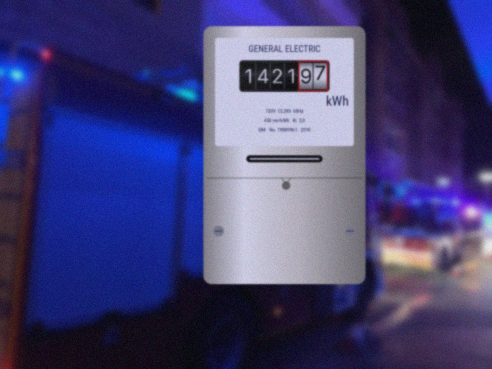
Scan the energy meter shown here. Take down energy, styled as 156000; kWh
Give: 1421.97; kWh
